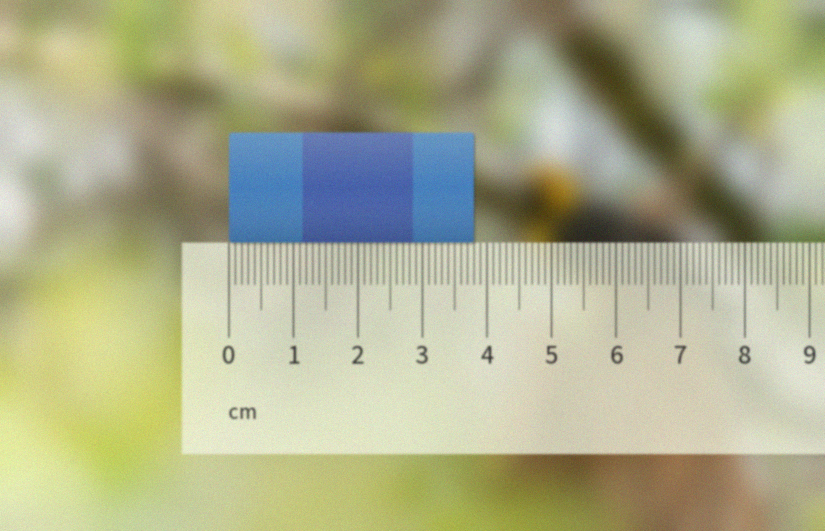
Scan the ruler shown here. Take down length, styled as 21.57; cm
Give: 3.8; cm
